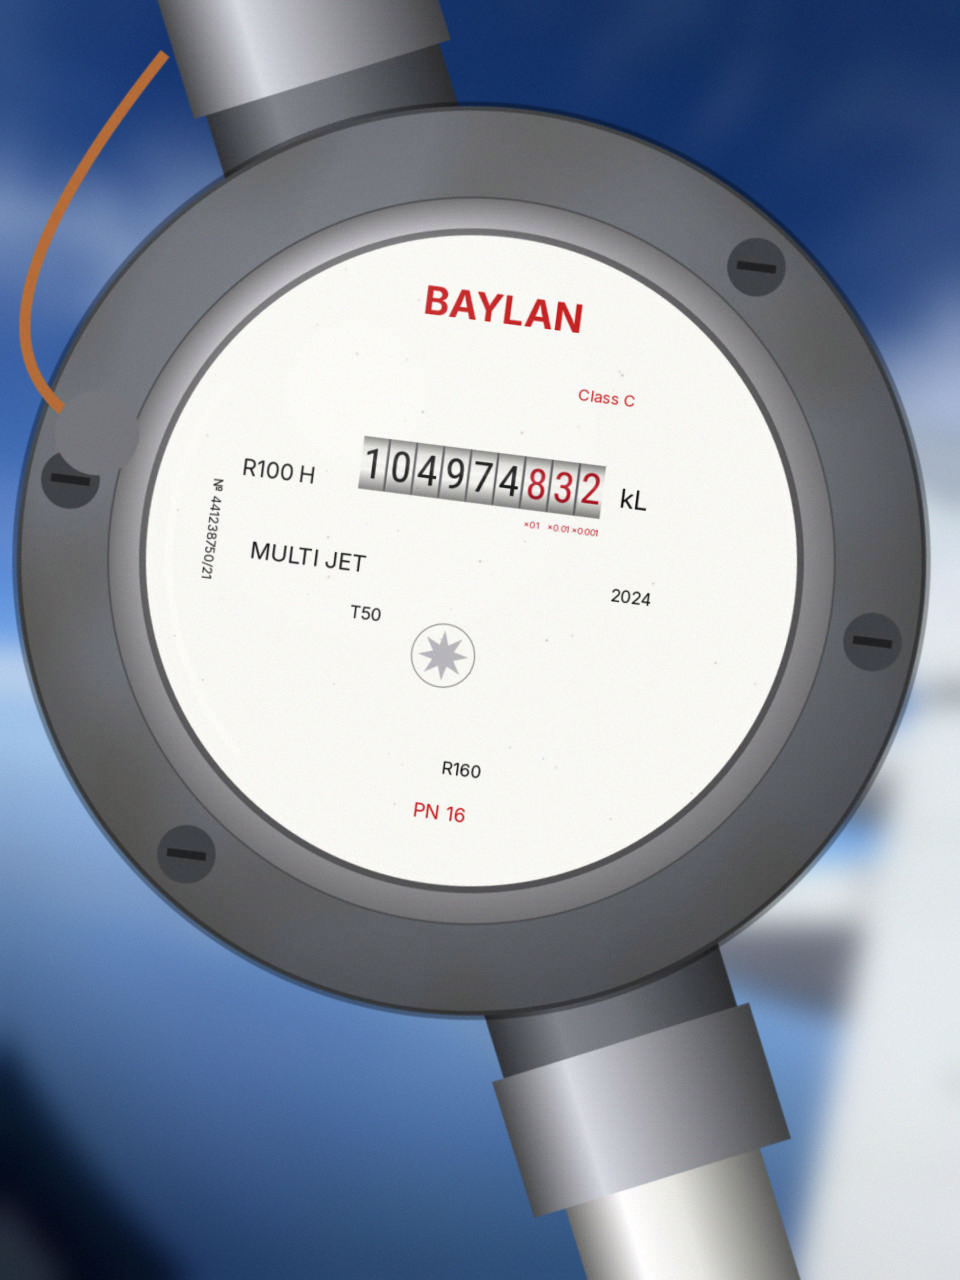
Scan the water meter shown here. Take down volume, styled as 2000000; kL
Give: 104974.832; kL
